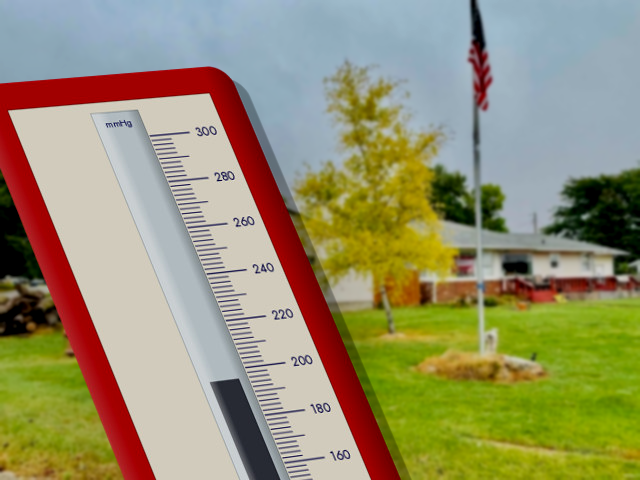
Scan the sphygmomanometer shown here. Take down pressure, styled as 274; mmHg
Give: 196; mmHg
